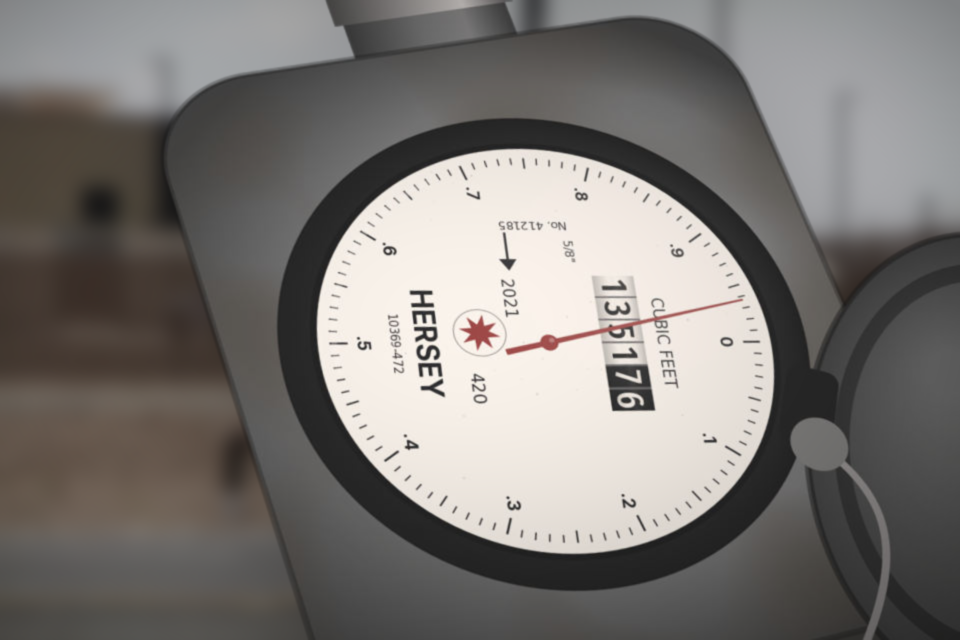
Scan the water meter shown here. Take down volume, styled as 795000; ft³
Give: 135175.96; ft³
